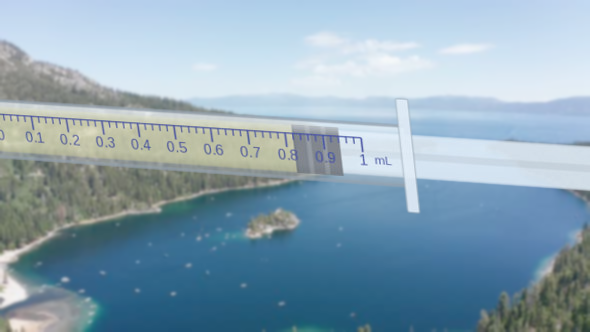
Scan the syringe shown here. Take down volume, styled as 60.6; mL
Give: 0.82; mL
